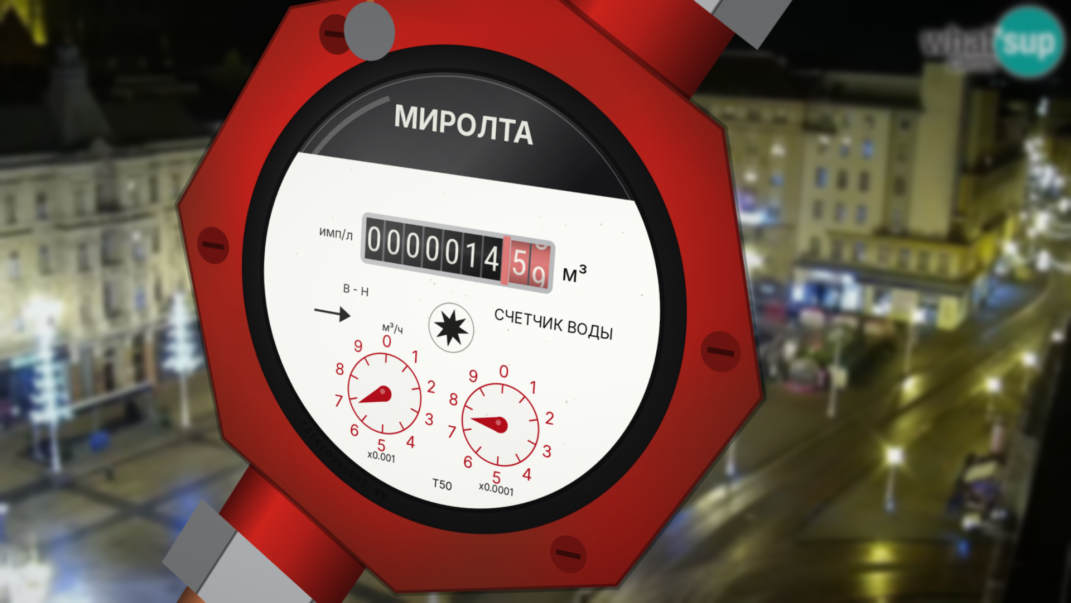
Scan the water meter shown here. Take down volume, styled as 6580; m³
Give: 14.5867; m³
